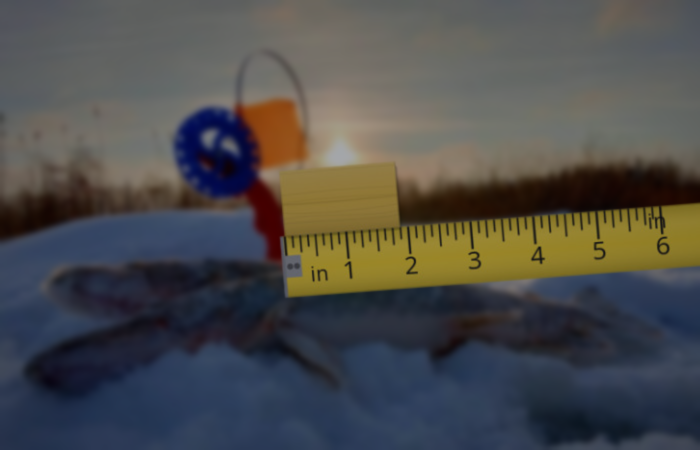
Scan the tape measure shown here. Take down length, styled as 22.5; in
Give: 1.875; in
